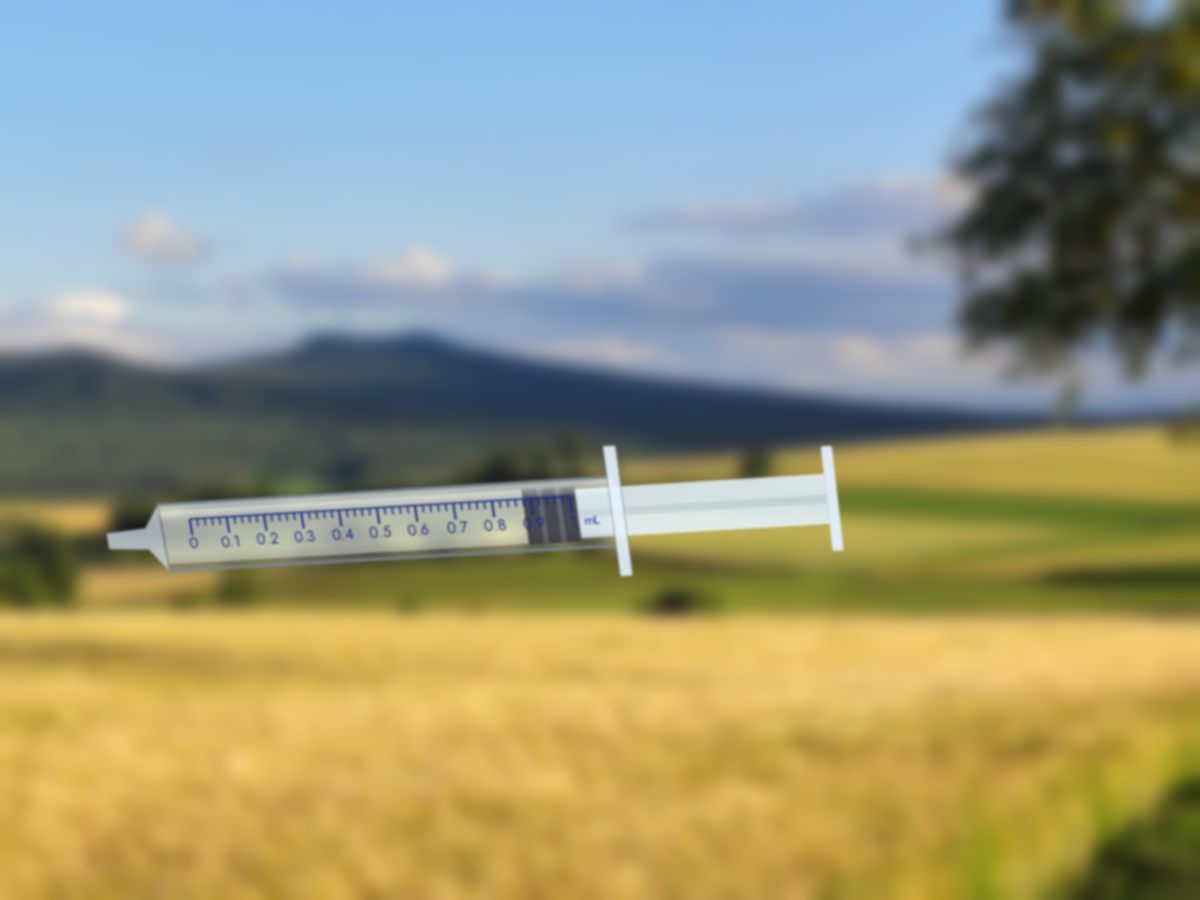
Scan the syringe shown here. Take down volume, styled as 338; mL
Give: 0.88; mL
